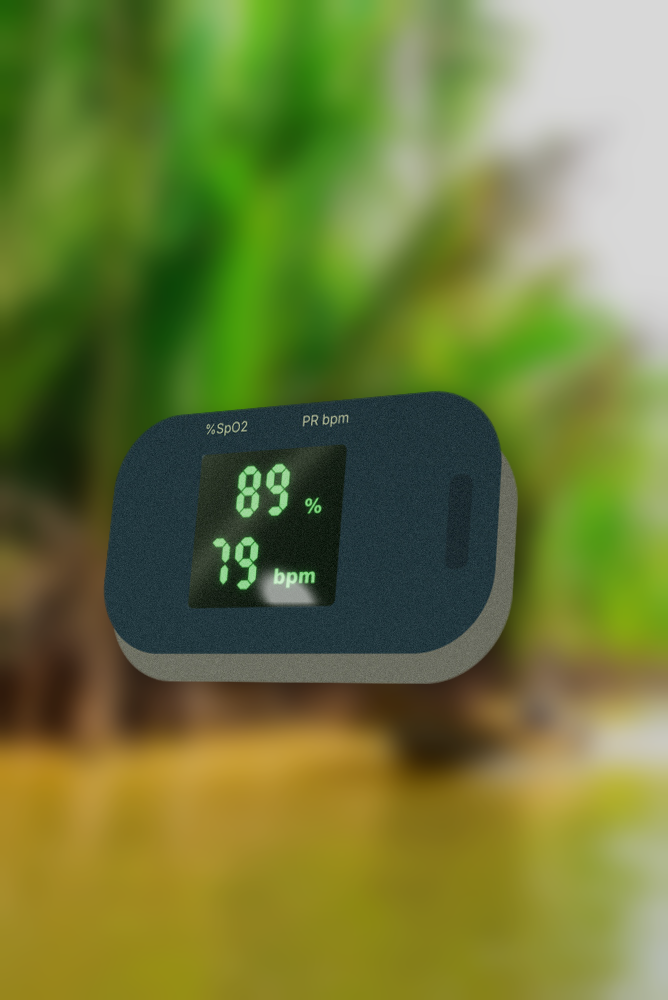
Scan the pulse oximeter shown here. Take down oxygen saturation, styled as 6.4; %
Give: 89; %
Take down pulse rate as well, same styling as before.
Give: 79; bpm
